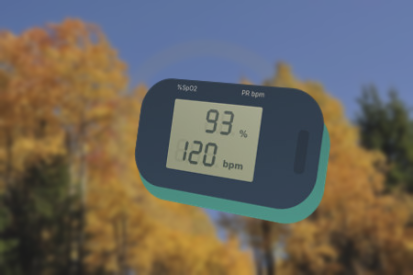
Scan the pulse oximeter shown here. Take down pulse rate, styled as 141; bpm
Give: 120; bpm
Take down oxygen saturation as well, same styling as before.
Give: 93; %
